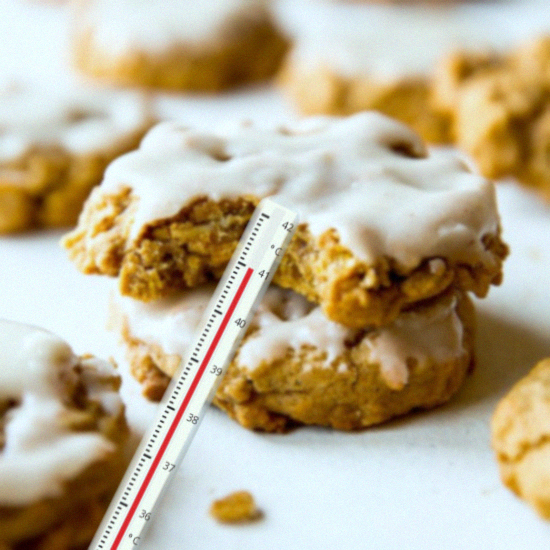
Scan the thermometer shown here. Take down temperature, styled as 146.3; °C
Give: 41; °C
